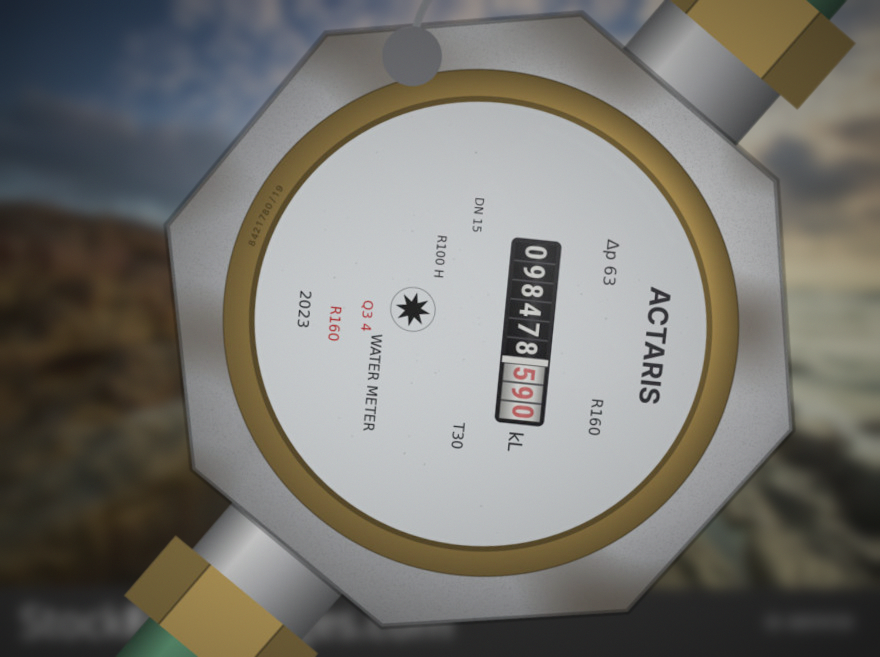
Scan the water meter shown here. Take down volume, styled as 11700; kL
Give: 98478.590; kL
